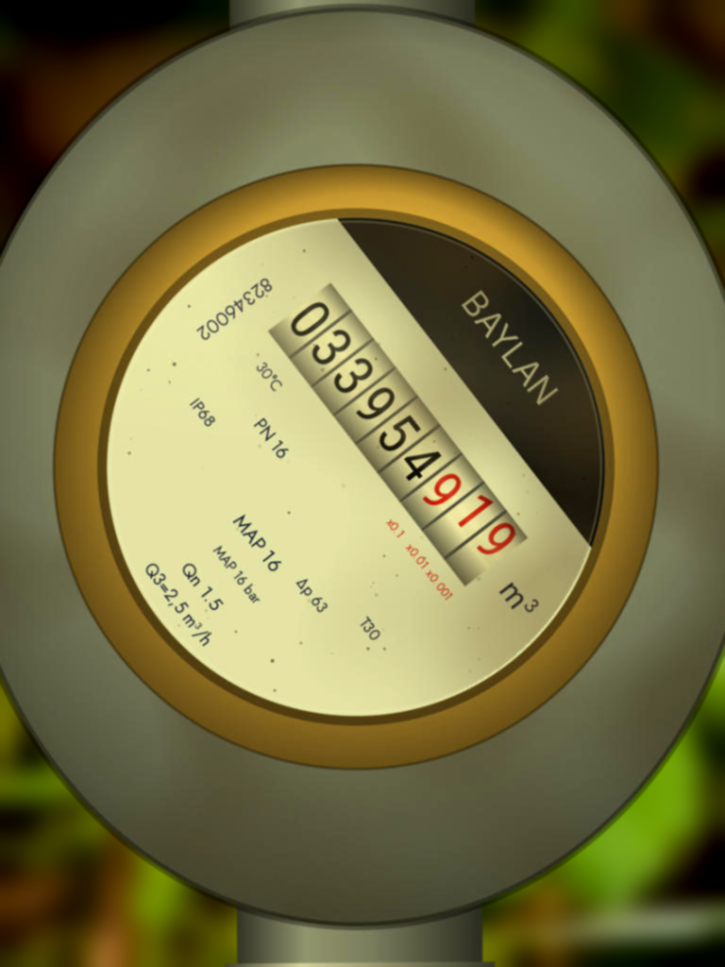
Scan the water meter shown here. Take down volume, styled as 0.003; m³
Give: 33954.919; m³
